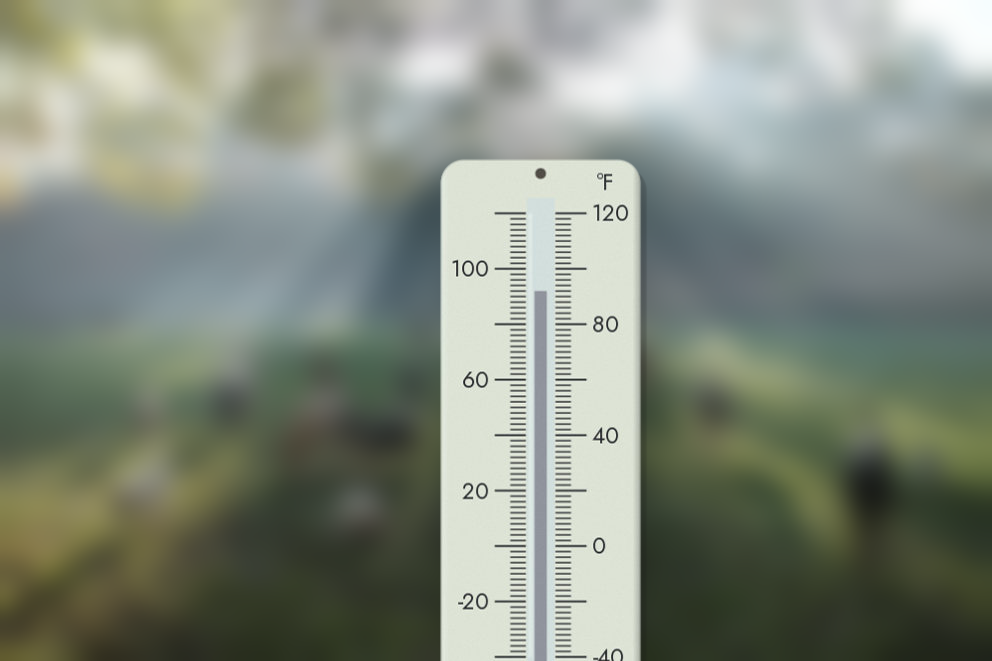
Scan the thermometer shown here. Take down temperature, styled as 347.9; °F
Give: 92; °F
